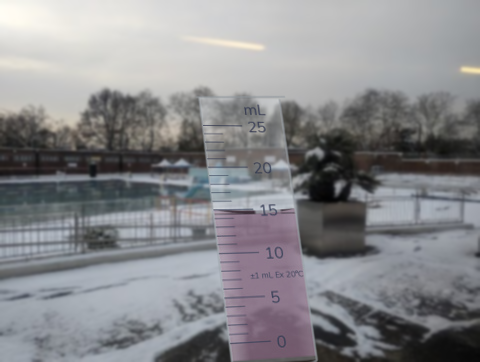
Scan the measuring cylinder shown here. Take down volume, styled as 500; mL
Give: 14.5; mL
